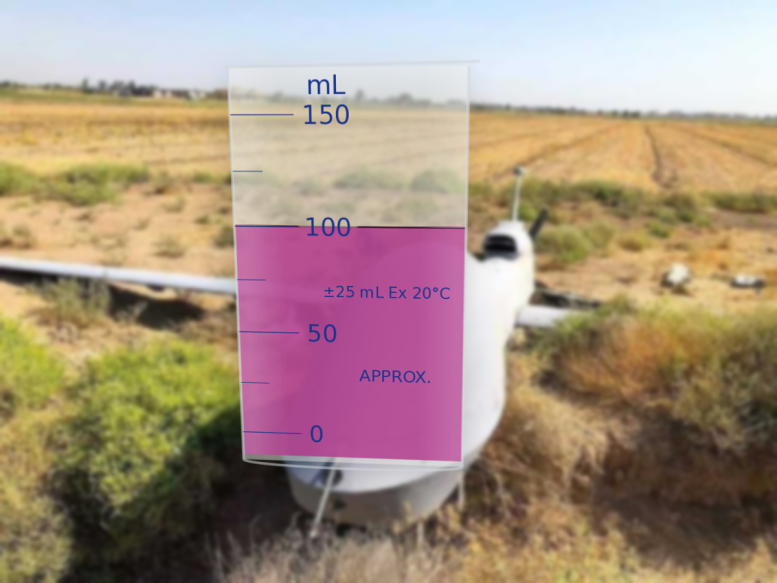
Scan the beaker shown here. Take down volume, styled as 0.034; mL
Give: 100; mL
